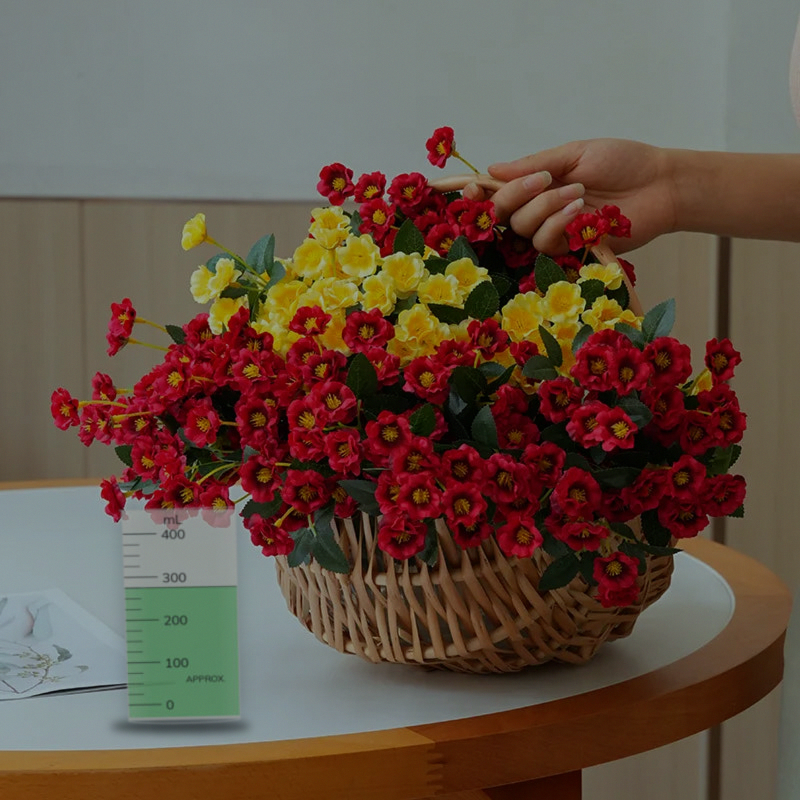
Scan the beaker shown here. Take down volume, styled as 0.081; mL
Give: 275; mL
